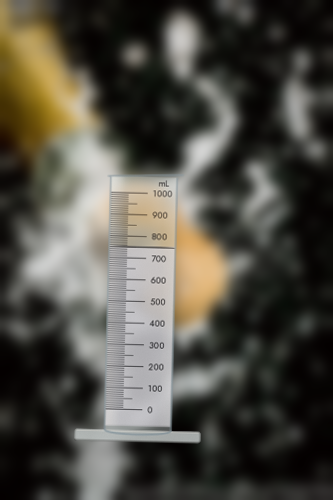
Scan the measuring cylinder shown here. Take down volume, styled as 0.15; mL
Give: 750; mL
